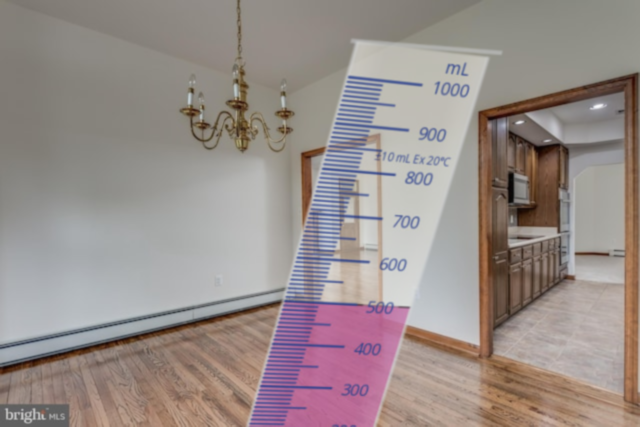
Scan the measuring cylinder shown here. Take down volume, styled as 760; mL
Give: 500; mL
